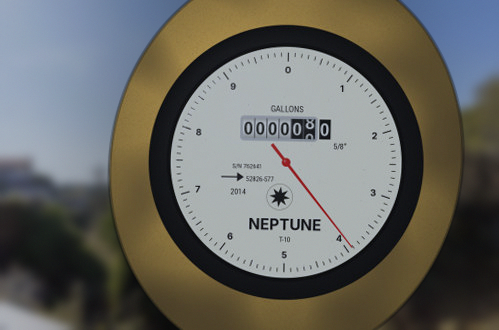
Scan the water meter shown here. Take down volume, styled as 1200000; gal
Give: 83.9; gal
